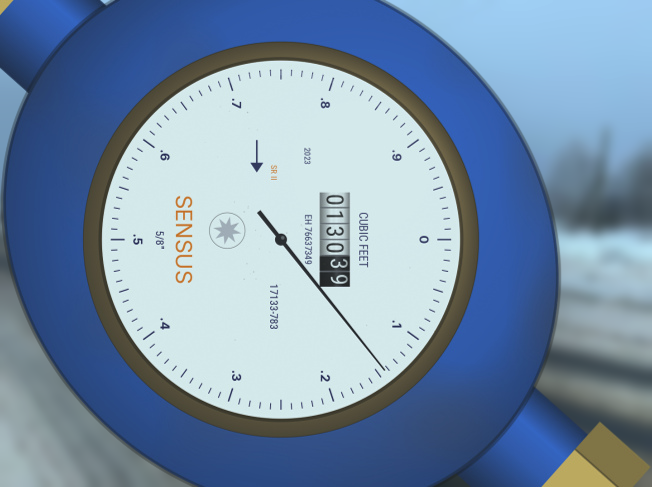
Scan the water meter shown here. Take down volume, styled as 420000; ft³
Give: 13039.14; ft³
